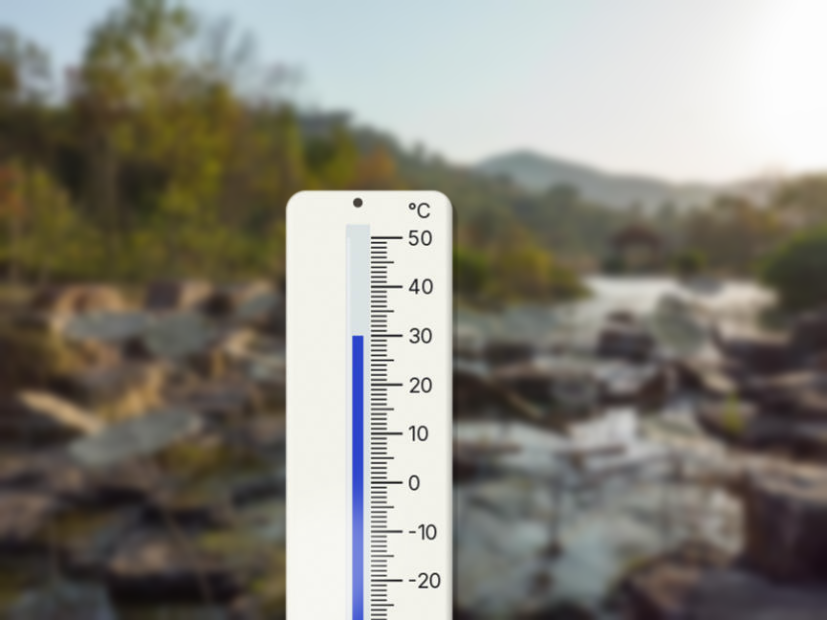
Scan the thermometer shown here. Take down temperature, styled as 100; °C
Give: 30; °C
